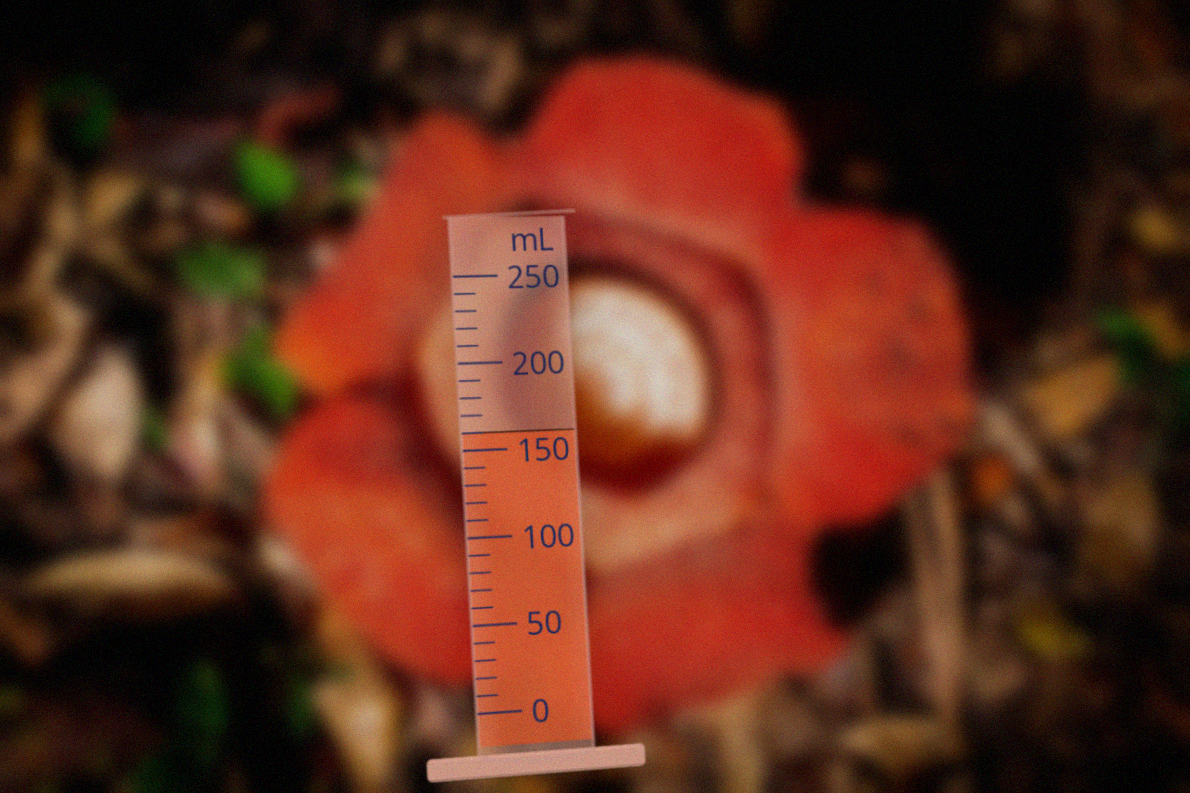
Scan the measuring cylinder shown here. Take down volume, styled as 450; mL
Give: 160; mL
